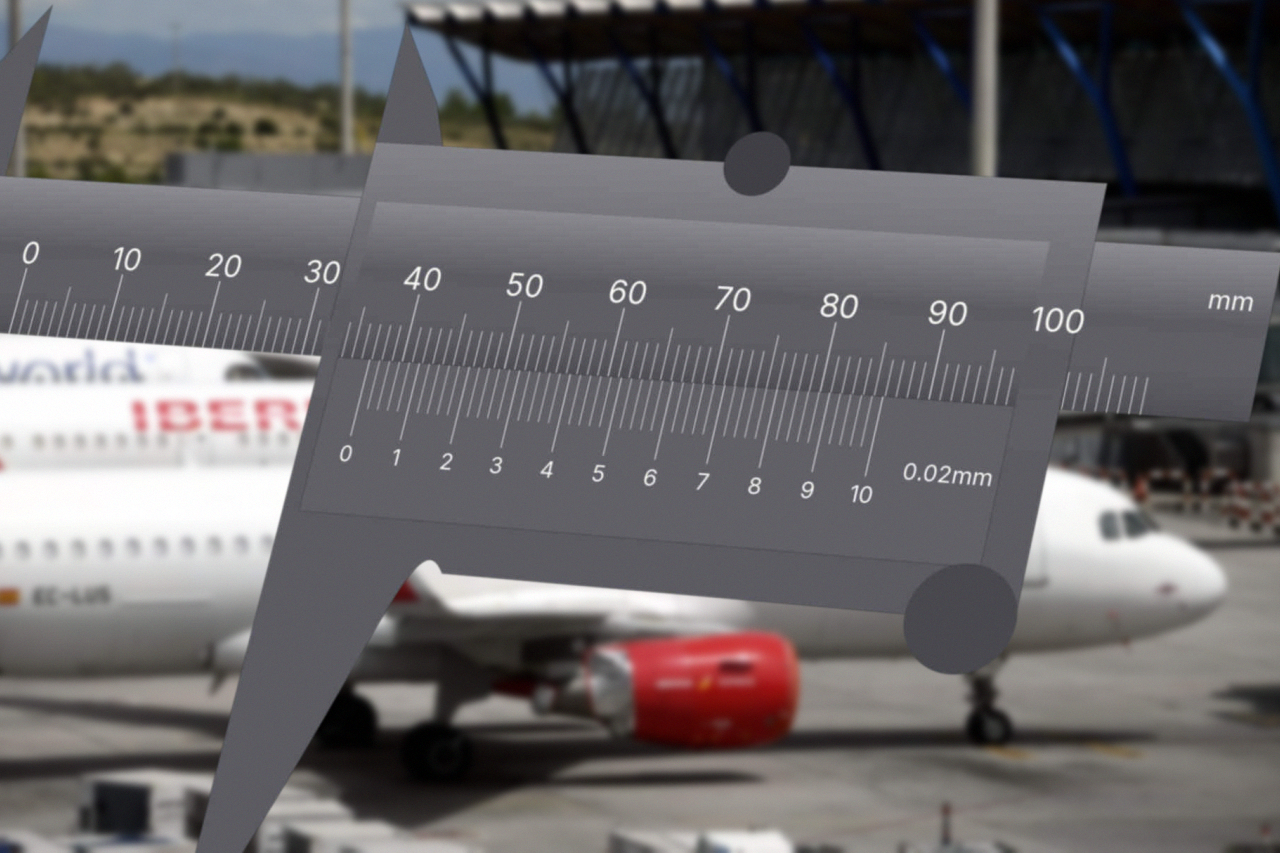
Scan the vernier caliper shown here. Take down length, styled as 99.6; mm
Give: 36.8; mm
